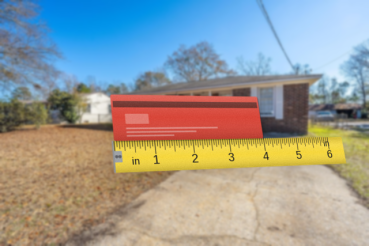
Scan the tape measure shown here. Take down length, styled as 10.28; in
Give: 4; in
